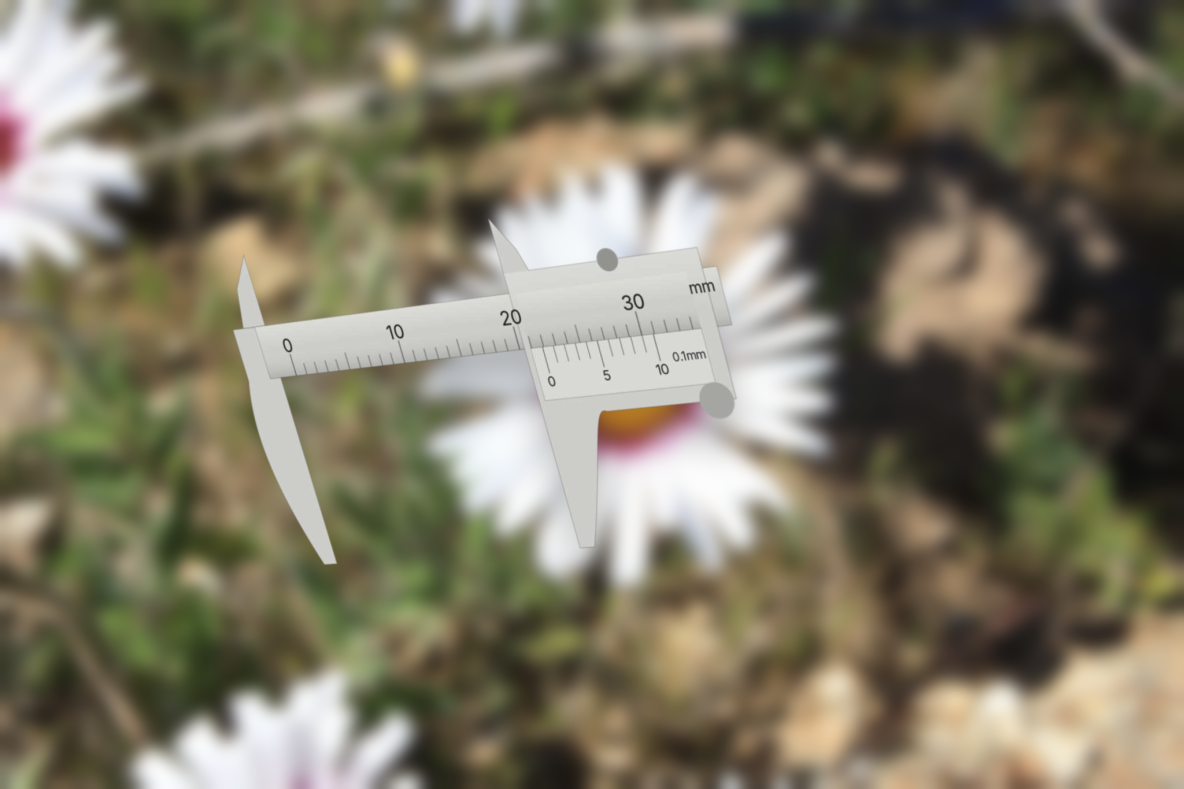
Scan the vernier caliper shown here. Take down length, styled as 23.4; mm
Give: 21.9; mm
